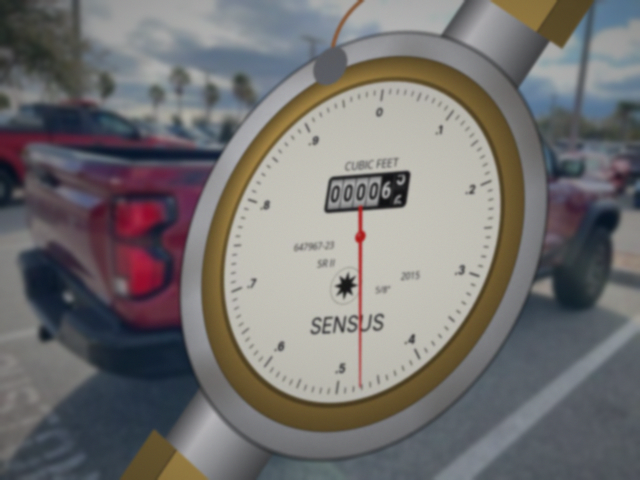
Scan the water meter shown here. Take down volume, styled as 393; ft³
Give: 65.47; ft³
